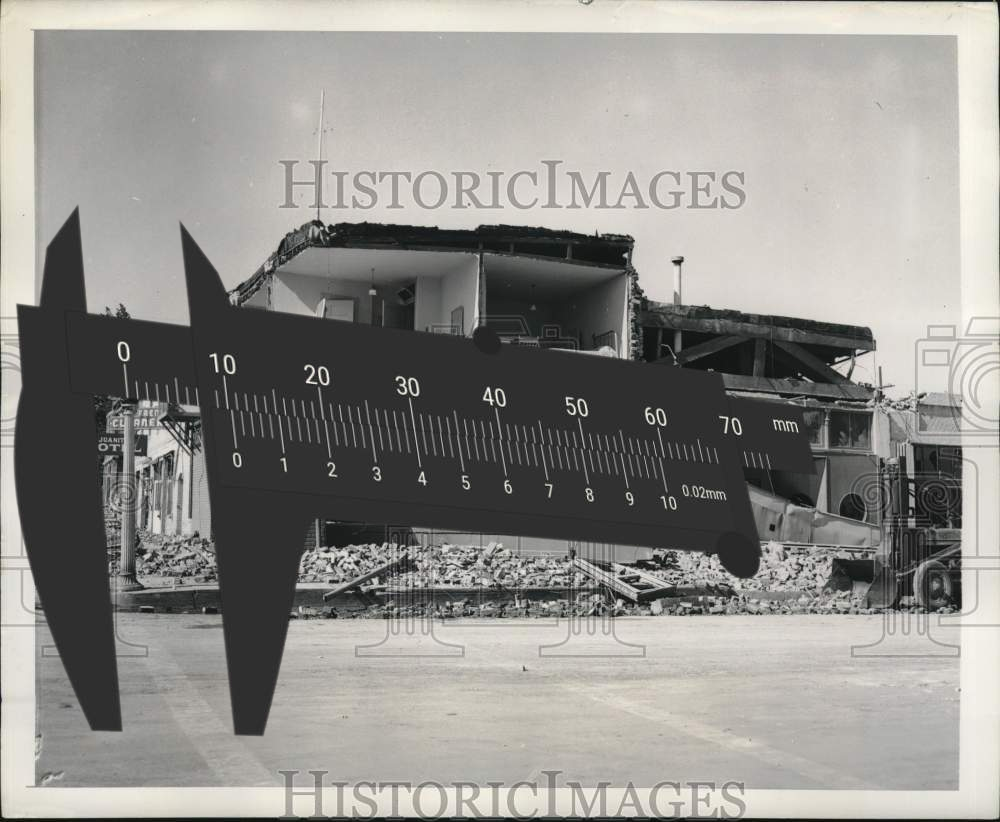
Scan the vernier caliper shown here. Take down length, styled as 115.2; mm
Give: 10.4; mm
